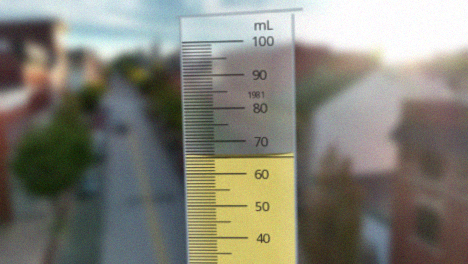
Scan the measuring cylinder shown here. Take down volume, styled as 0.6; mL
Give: 65; mL
